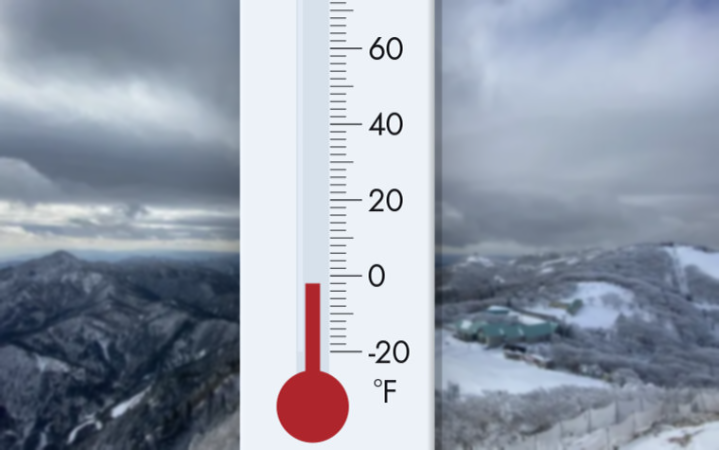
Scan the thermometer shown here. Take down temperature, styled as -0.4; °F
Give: -2; °F
